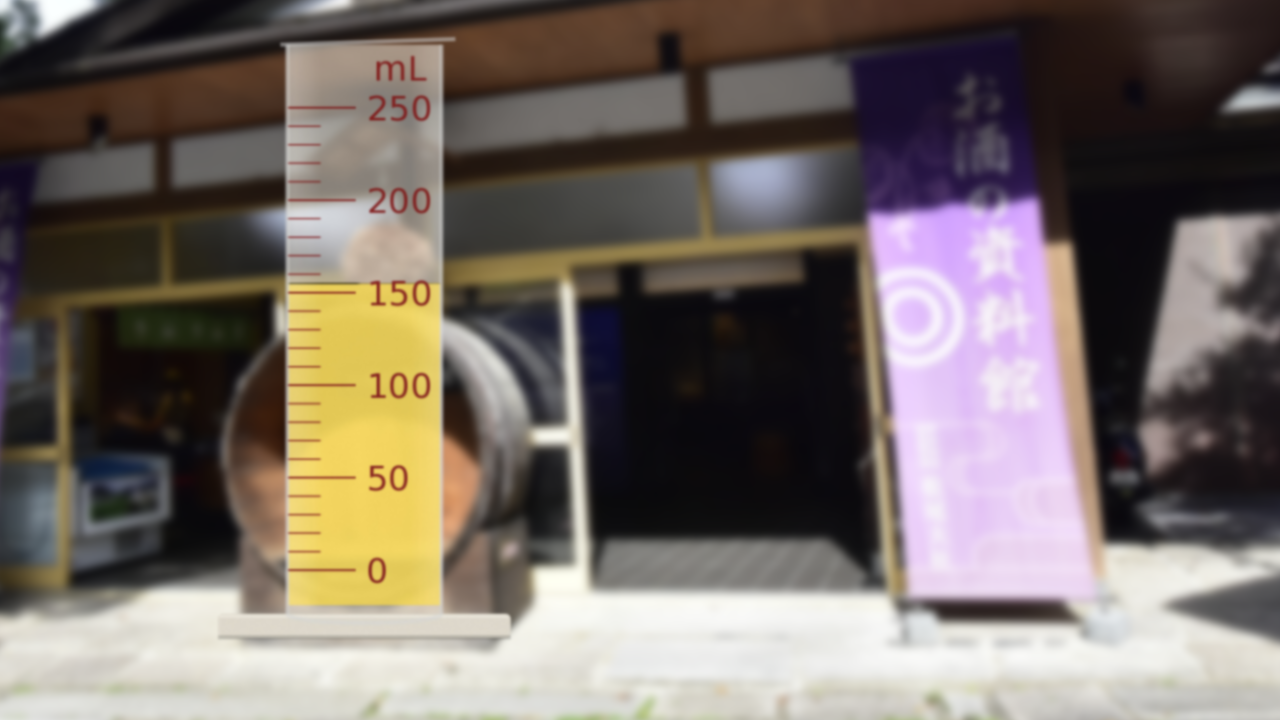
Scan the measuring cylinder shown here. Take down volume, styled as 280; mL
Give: 155; mL
